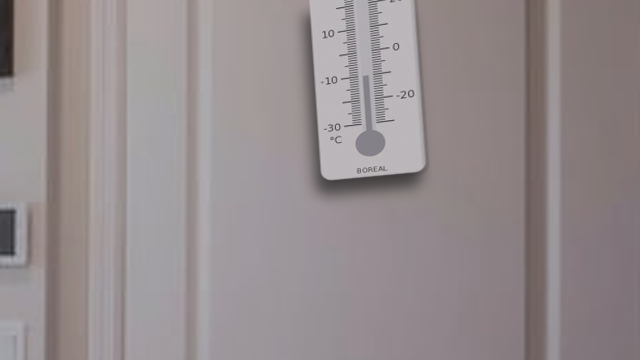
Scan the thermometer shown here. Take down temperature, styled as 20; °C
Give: -10; °C
